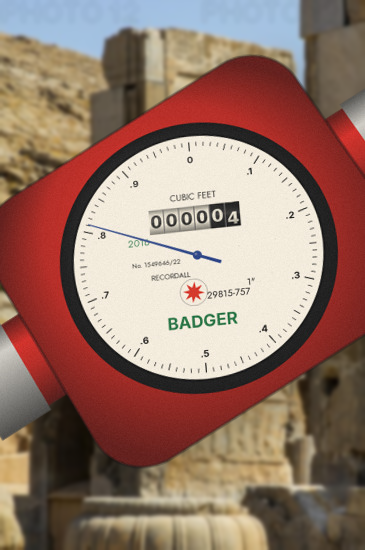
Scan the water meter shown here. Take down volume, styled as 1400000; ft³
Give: 3.81; ft³
